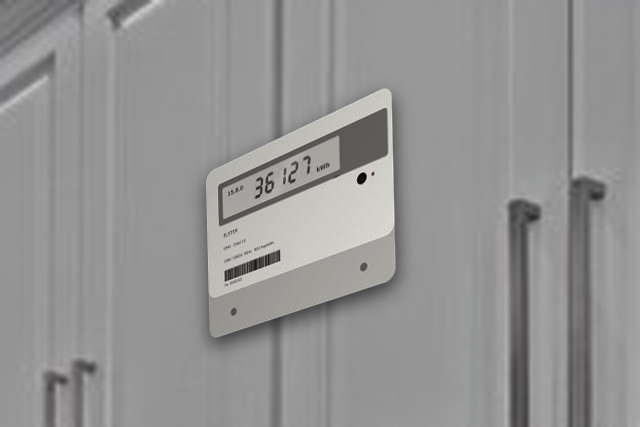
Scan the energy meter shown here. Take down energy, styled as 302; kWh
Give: 36127; kWh
